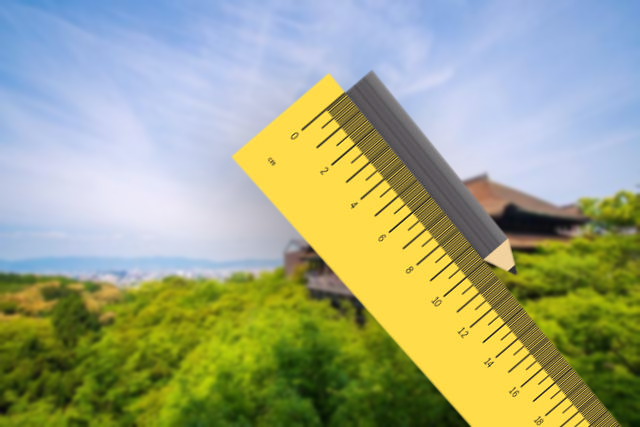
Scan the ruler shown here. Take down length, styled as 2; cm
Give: 11.5; cm
